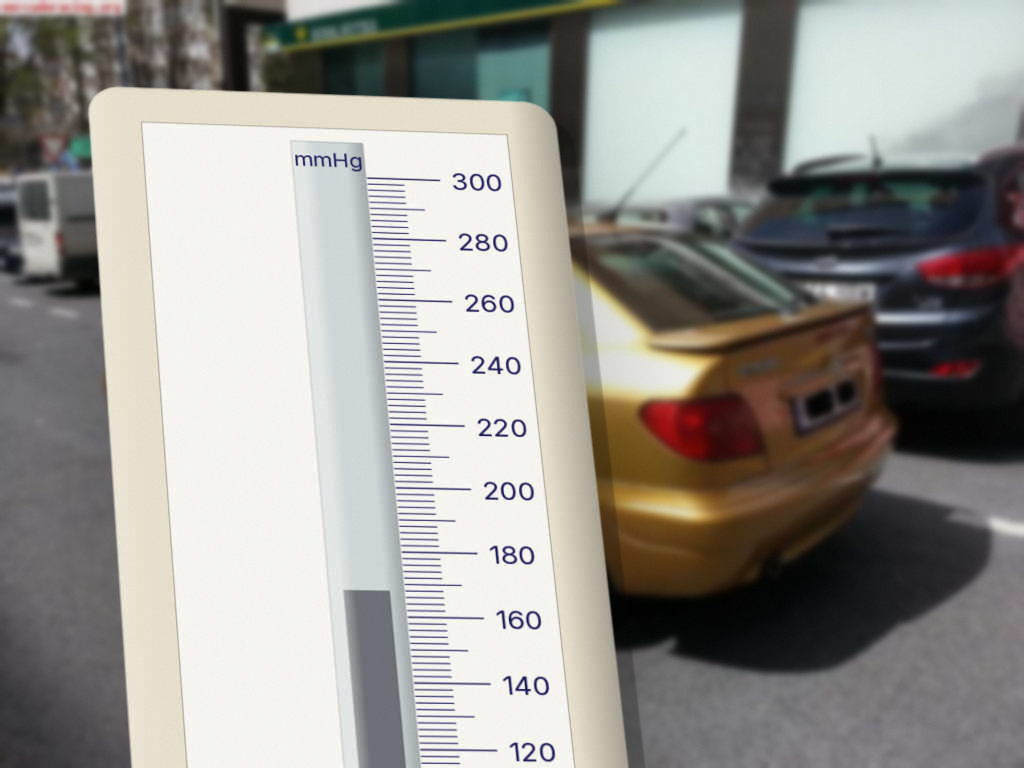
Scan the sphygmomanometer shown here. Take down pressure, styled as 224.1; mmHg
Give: 168; mmHg
